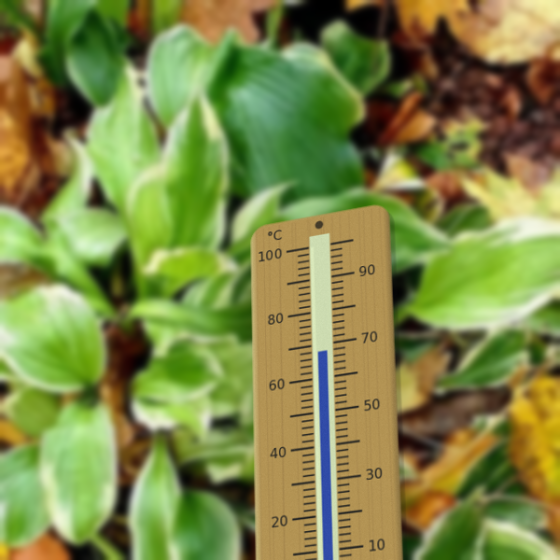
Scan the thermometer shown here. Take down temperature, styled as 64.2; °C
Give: 68; °C
